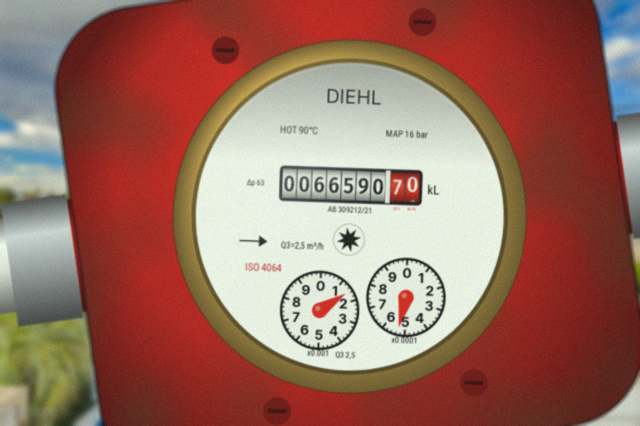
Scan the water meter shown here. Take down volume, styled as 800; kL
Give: 66590.7015; kL
